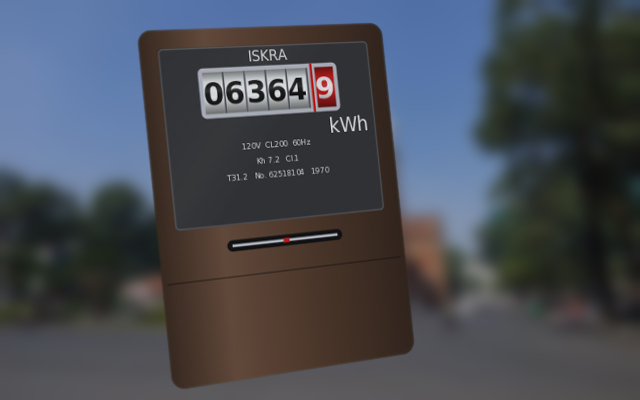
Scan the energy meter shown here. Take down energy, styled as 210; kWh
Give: 6364.9; kWh
